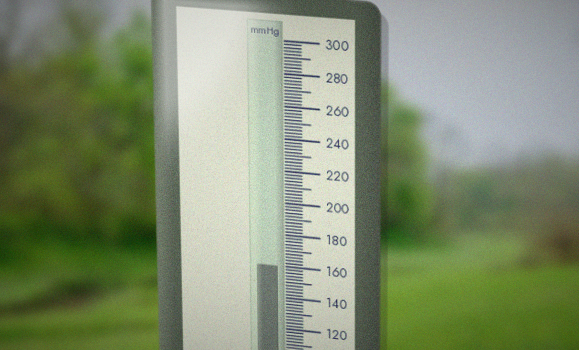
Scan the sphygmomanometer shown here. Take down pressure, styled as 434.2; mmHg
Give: 160; mmHg
